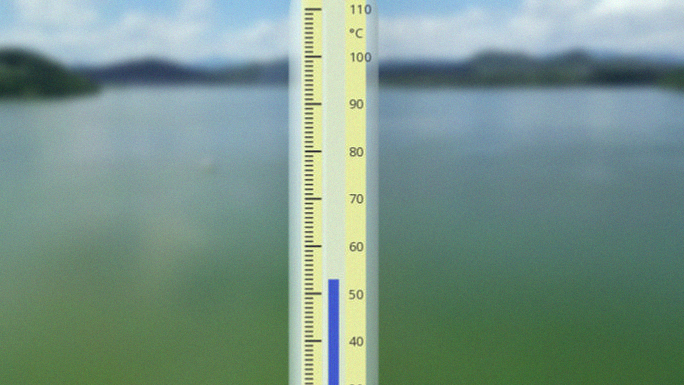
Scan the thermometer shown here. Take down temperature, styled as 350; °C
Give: 53; °C
